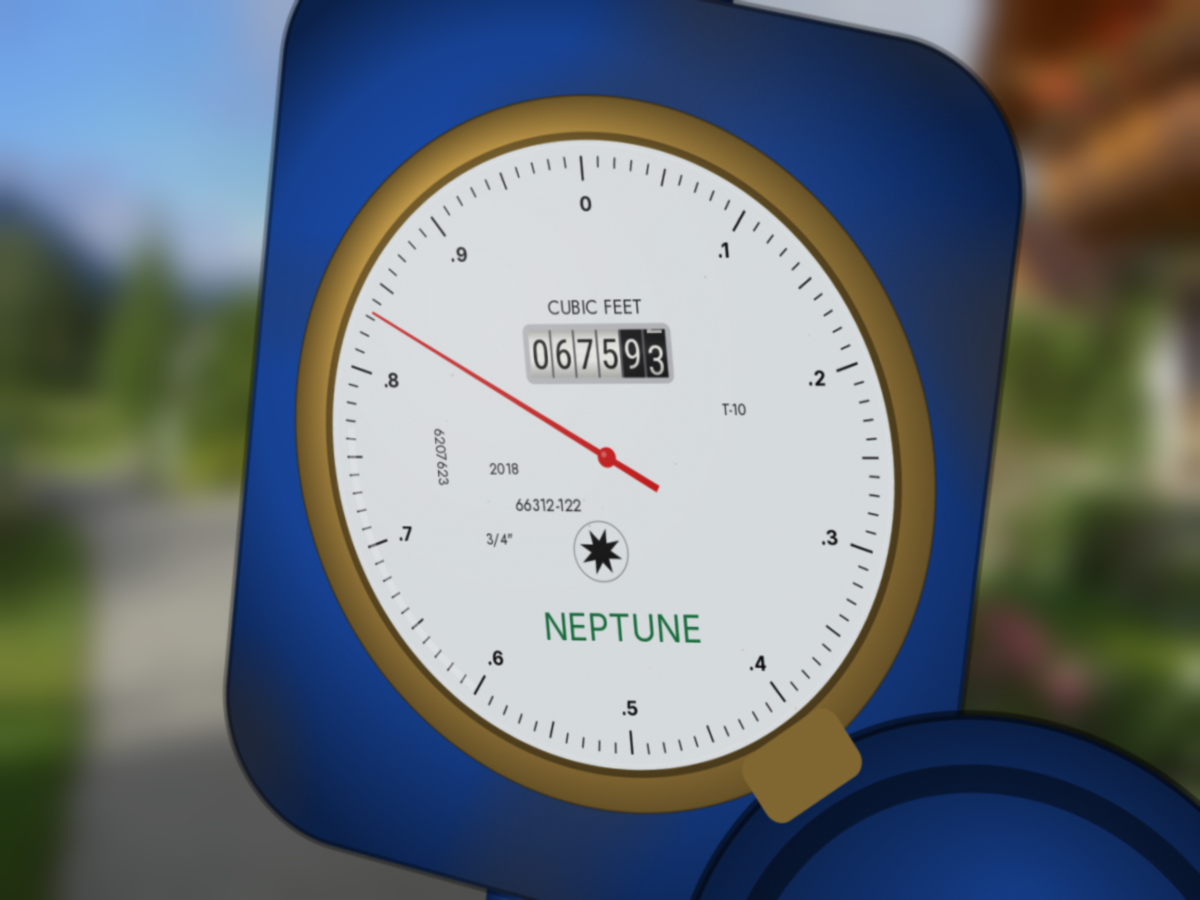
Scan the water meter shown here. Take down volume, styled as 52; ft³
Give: 67592.83; ft³
